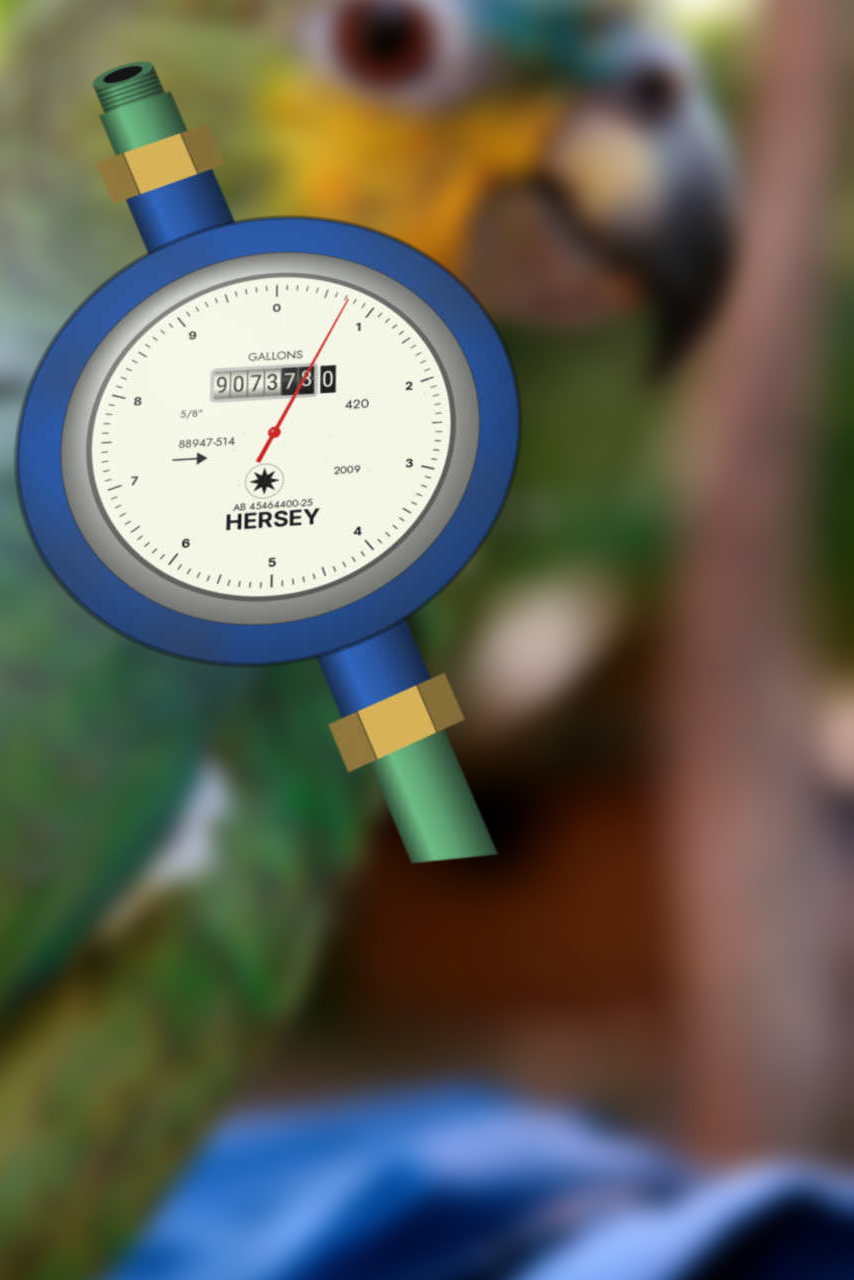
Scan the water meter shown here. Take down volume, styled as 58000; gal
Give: 9073780.7; gal
